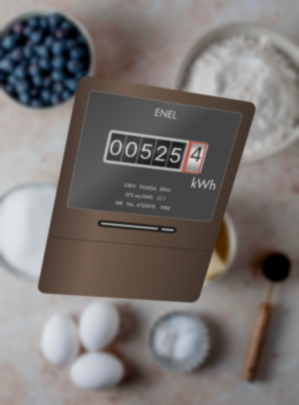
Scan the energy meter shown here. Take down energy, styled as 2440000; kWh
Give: 525.4; kWh
